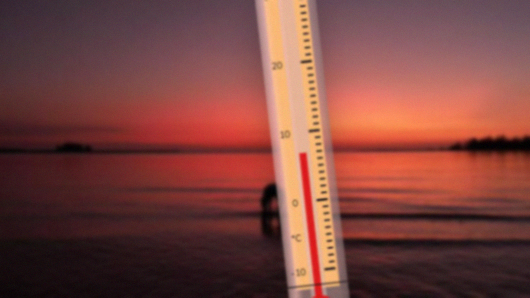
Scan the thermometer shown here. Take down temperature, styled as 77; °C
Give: 7; °C
